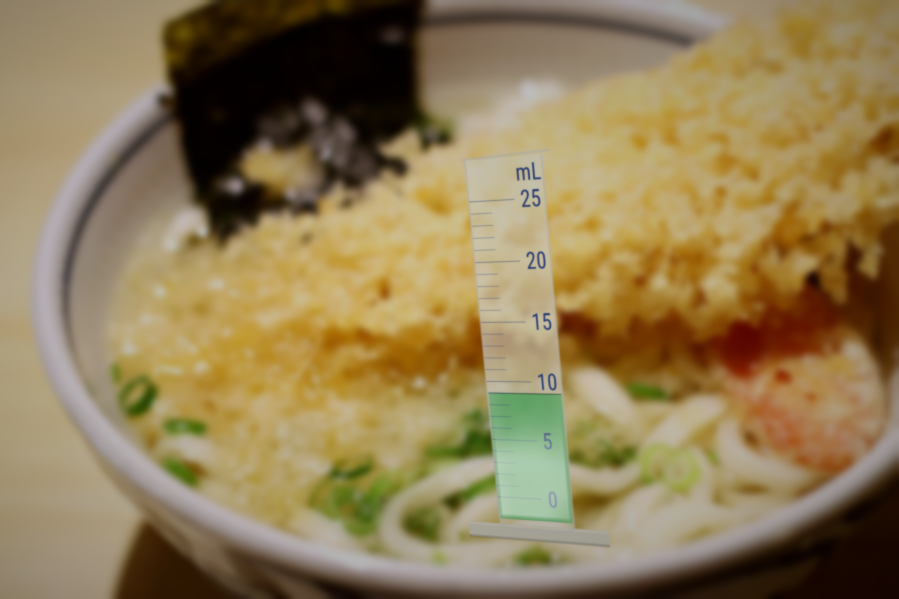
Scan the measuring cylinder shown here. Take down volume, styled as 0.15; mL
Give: 9; mL
